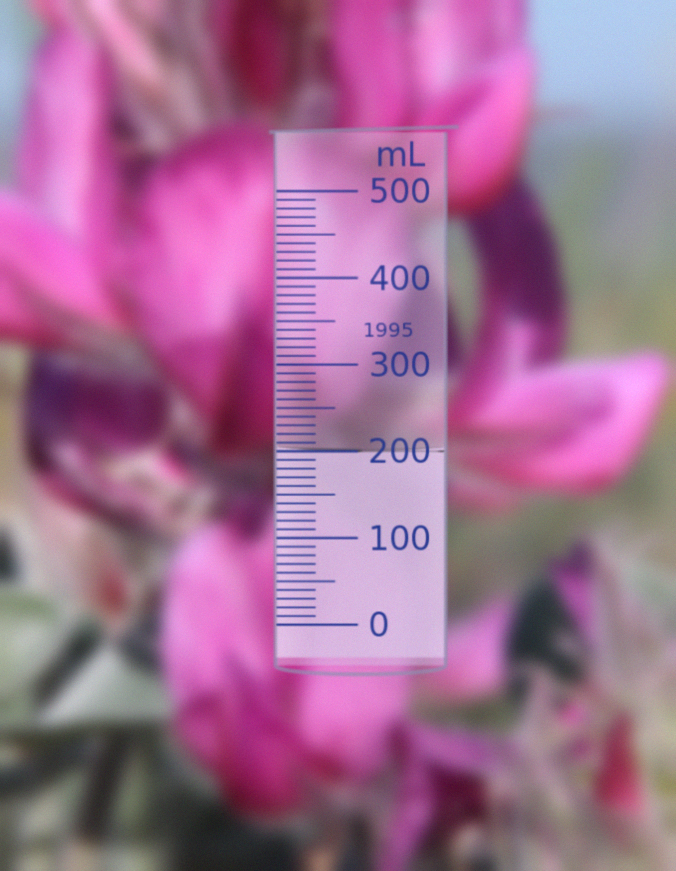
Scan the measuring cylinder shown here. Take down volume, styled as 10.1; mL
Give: 200; mL
